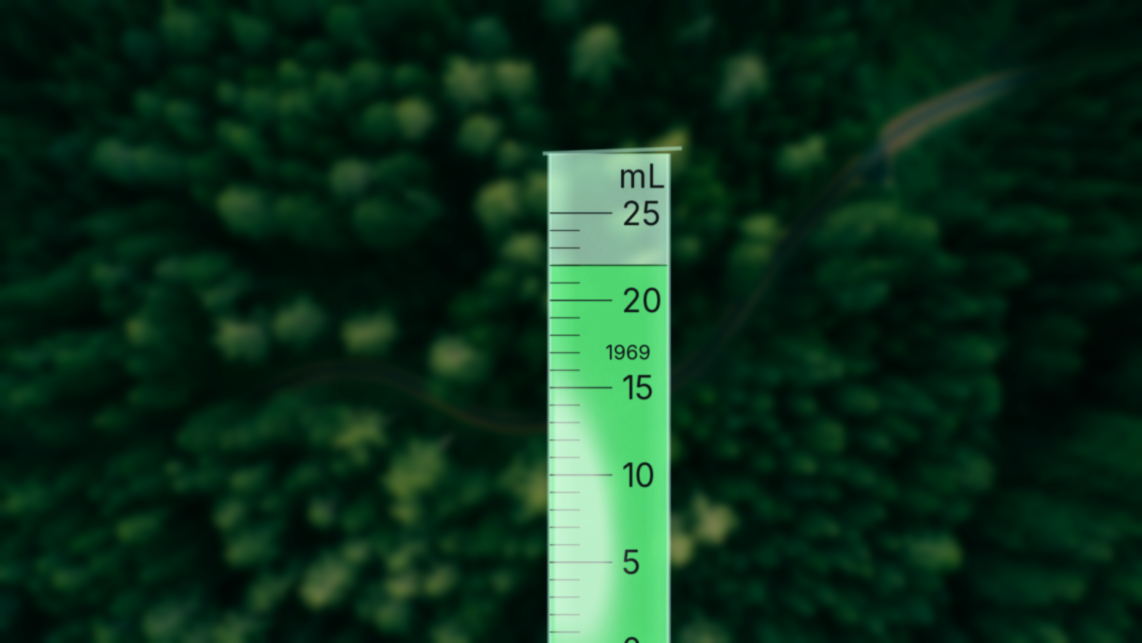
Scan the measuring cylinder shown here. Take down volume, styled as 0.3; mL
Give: 22; mL
